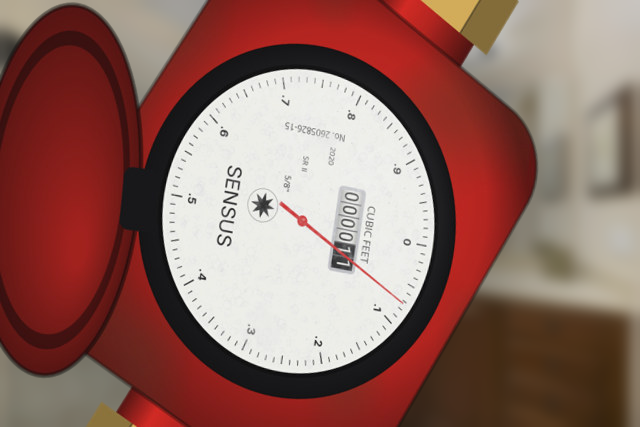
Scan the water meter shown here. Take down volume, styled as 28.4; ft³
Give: 11.07; ft³
